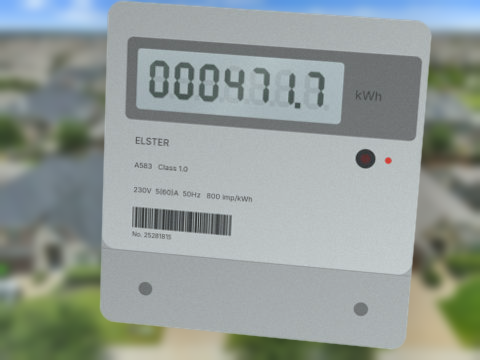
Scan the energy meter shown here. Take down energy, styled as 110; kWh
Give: 471.7; kWh
